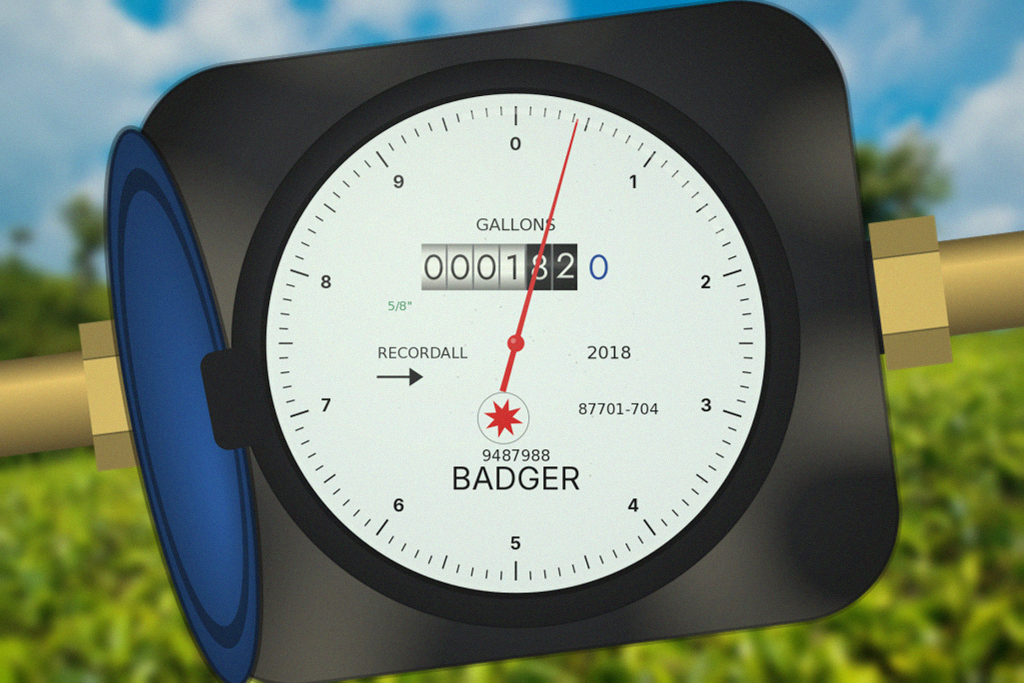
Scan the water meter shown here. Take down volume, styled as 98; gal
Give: 1820.4; gal
